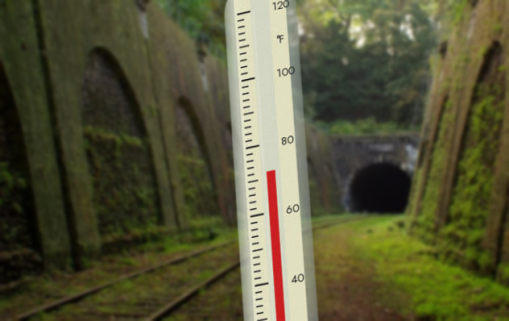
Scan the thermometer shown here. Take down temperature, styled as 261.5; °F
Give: 72; °F
